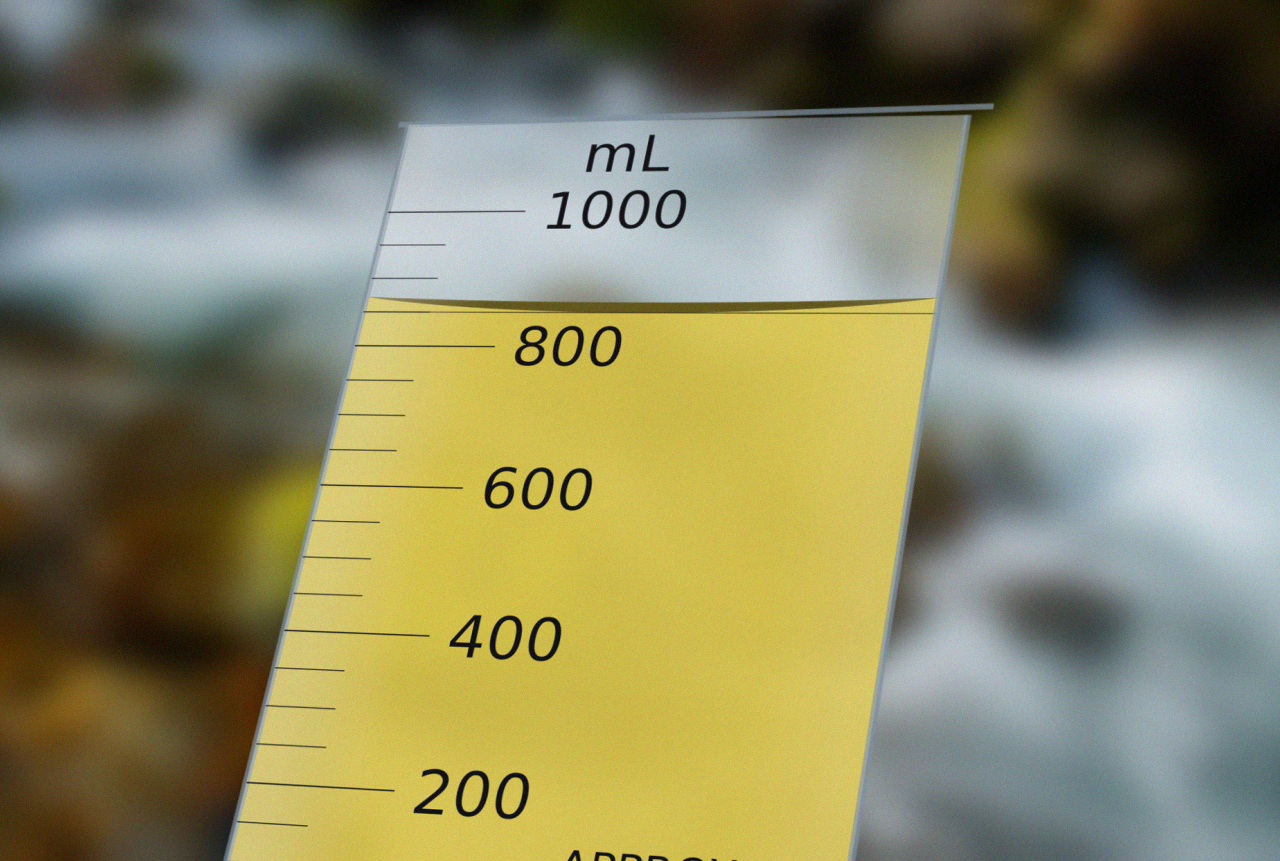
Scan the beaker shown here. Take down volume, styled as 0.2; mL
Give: 850; mL
